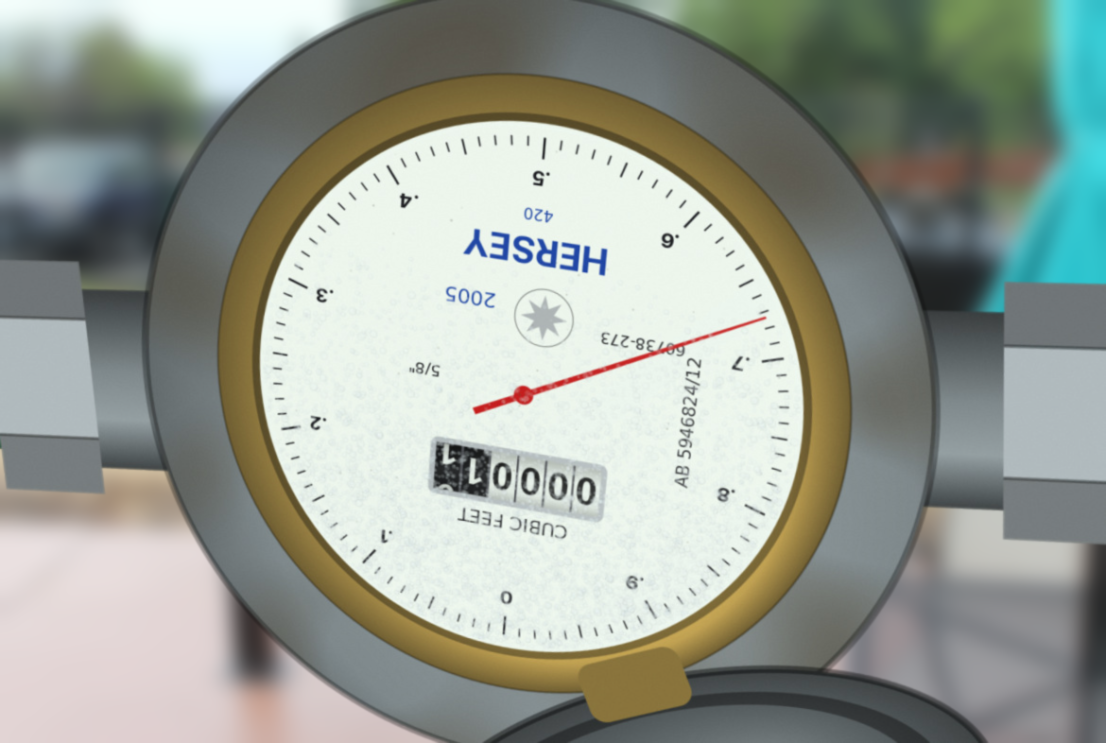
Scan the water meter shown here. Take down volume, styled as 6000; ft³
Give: 10.67; ft³
